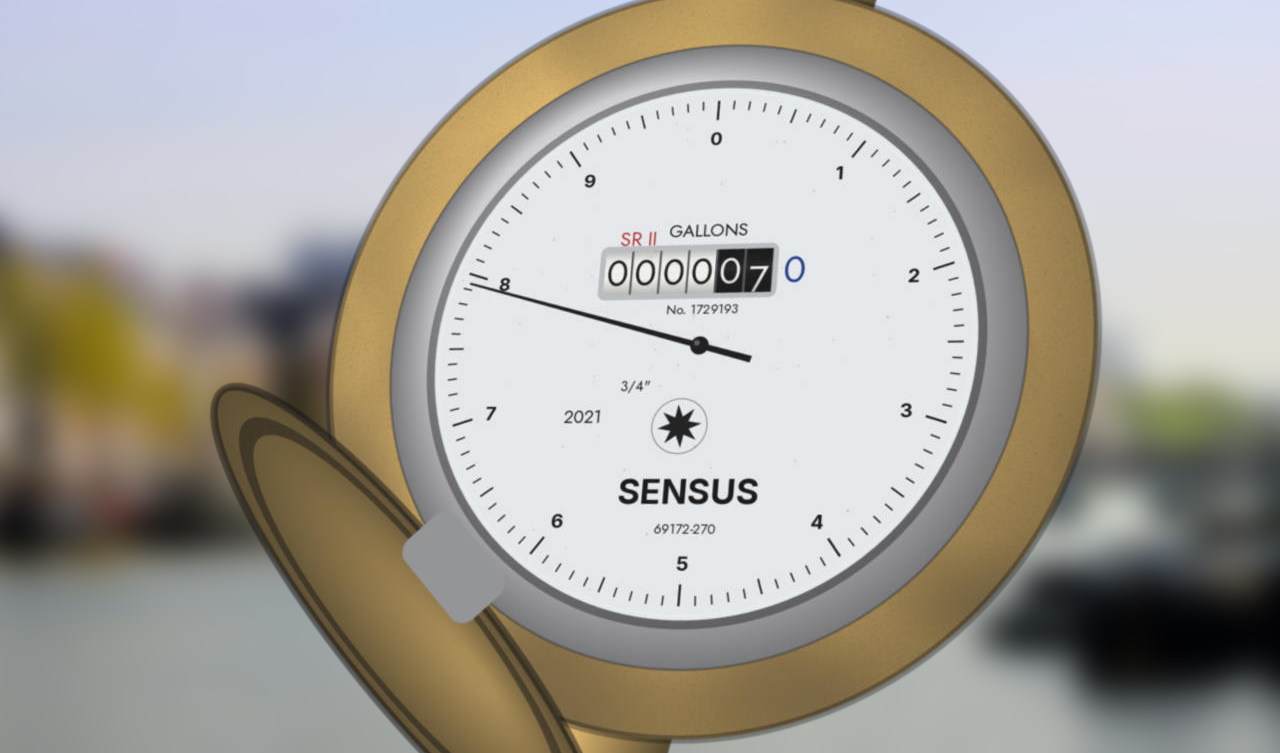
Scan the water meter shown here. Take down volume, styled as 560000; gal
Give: 67.9; gal
